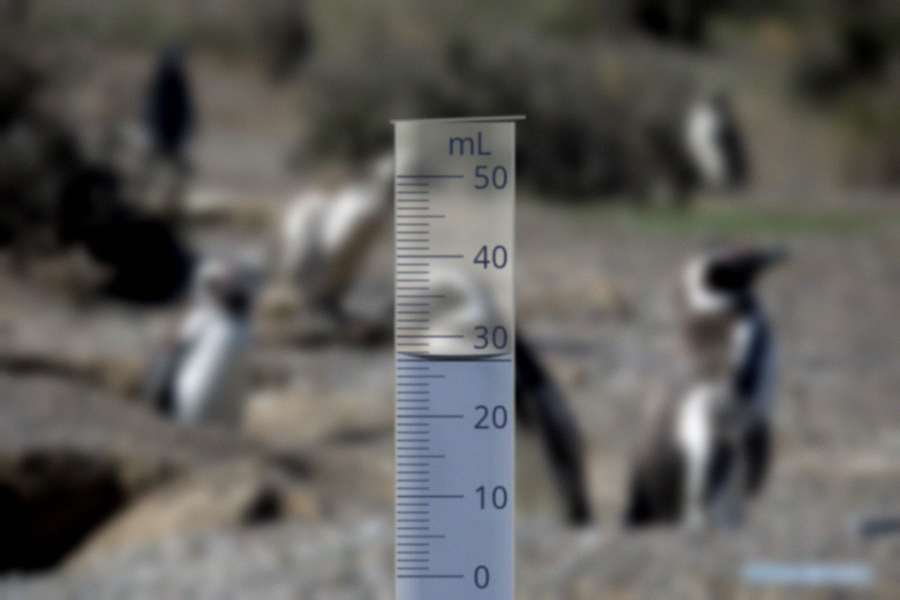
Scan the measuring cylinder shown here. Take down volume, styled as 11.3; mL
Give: 27; mL
